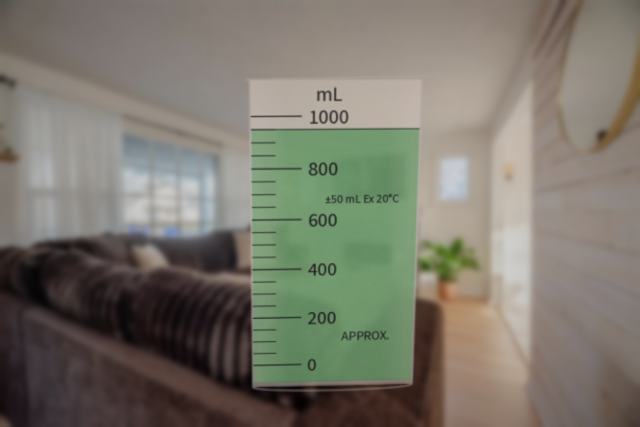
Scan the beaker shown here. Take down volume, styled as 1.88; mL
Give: 950; mL
